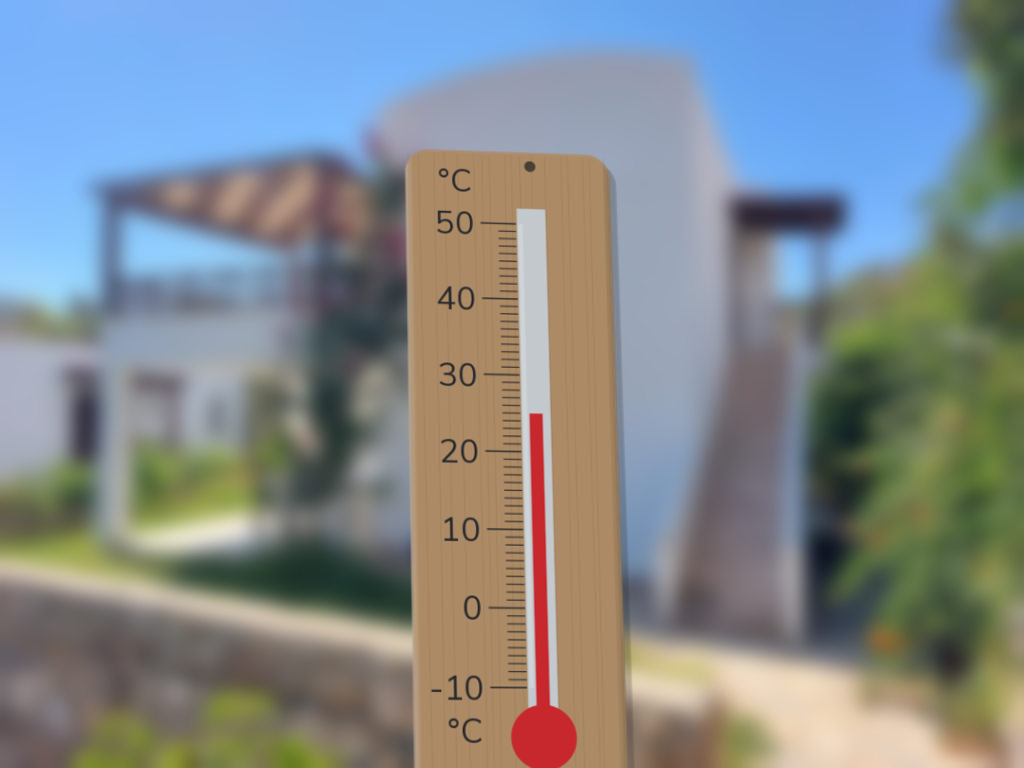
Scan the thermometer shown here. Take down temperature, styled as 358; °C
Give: 25; °C
